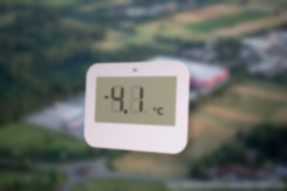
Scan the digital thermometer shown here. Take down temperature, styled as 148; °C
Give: -4.1; °C
